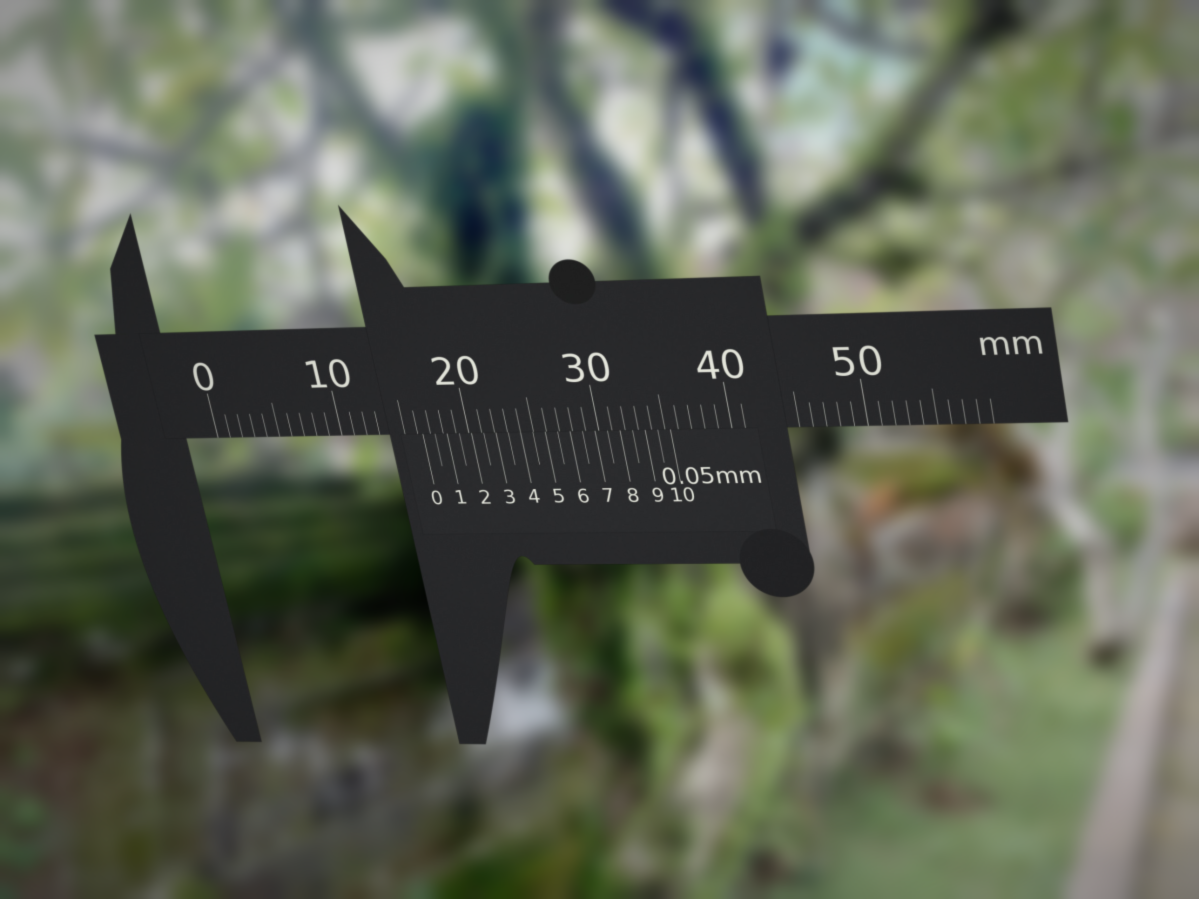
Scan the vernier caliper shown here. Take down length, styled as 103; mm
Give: 16.4; mm
